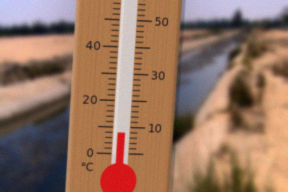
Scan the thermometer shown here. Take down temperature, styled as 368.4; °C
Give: 8; °C
